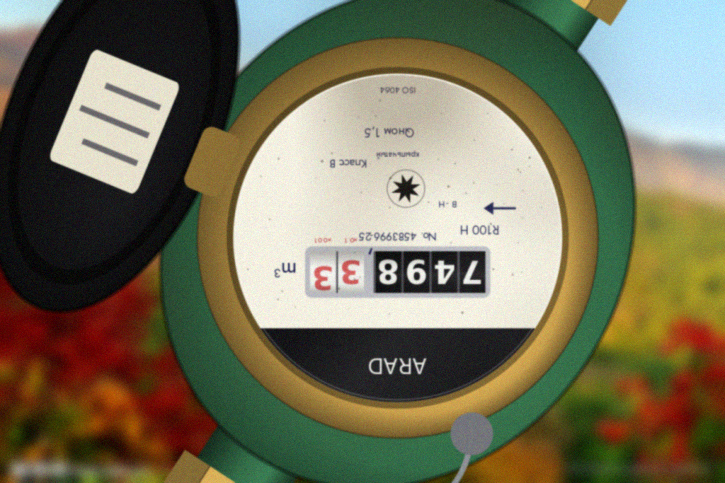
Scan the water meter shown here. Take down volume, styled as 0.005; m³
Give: 7498.33; m³
